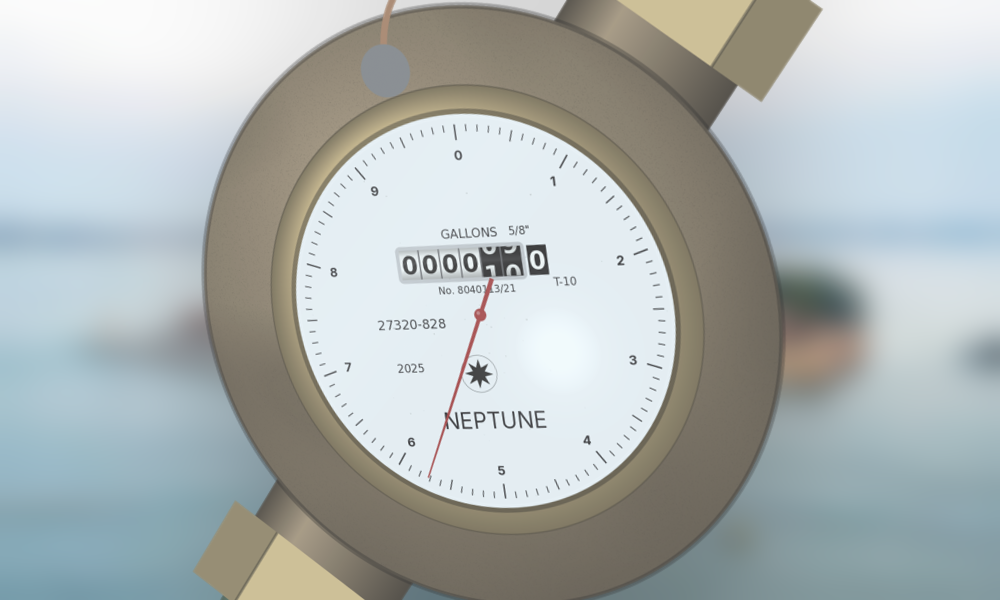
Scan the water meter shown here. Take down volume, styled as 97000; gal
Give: 95.7; gal
